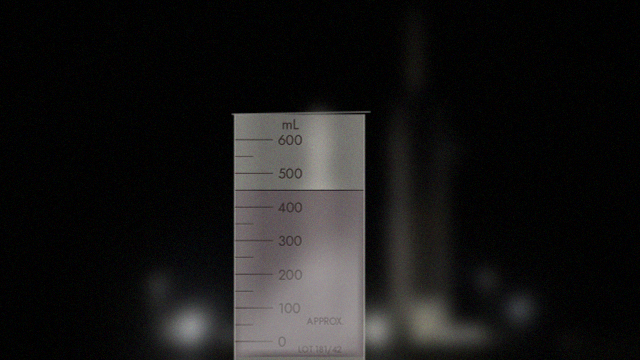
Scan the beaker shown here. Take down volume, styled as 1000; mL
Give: 450; mL
